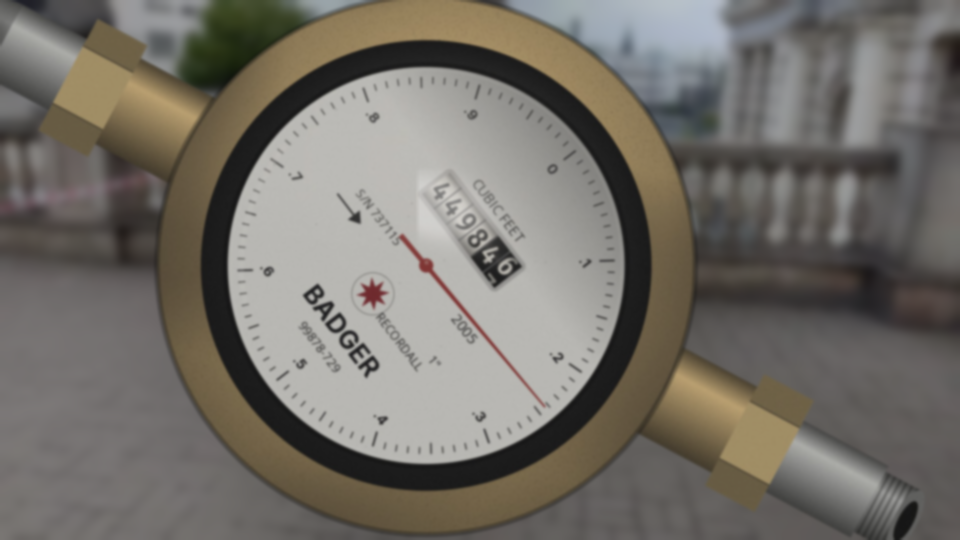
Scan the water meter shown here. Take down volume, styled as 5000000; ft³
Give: 449846.24; ft³
